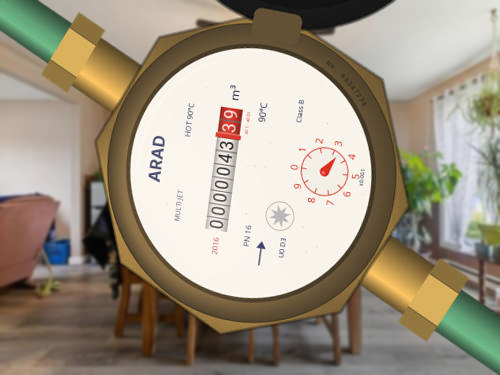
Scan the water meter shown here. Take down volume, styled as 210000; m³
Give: 43.393; m³
